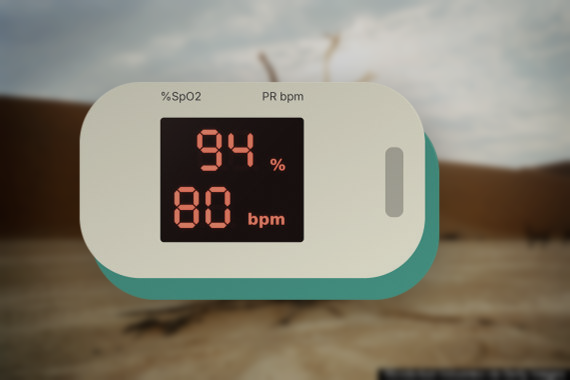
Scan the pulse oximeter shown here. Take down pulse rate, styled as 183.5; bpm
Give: 80; bpm
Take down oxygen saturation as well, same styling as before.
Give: 94; %
